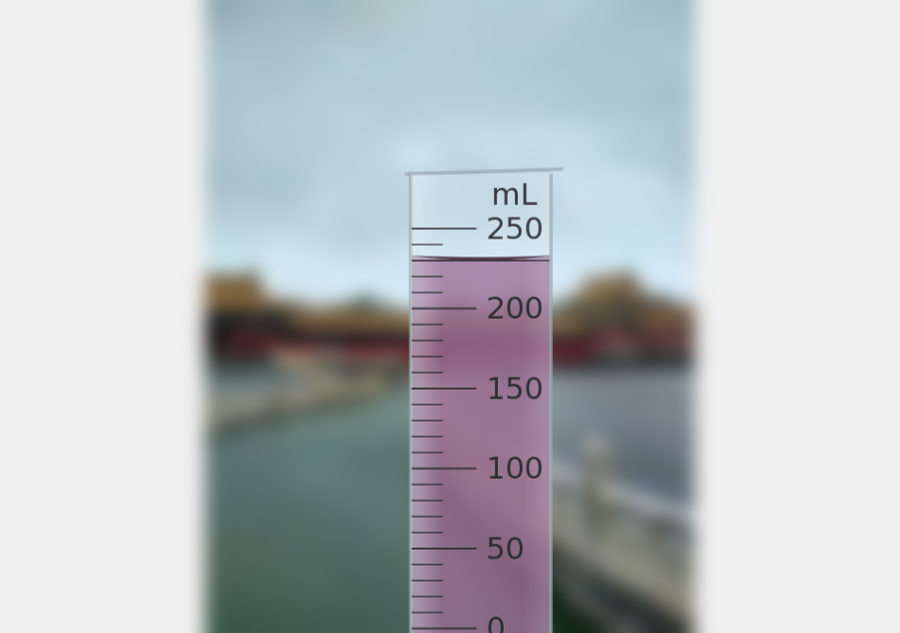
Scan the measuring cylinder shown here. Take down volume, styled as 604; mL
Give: 230; mL
